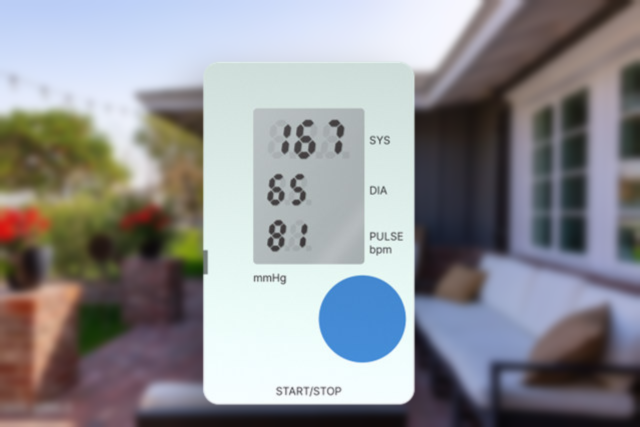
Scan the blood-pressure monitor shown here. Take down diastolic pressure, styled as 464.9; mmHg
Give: 65; mmHg
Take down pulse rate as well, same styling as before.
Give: 81; bpm
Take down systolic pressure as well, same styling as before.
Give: 167; mmHg
